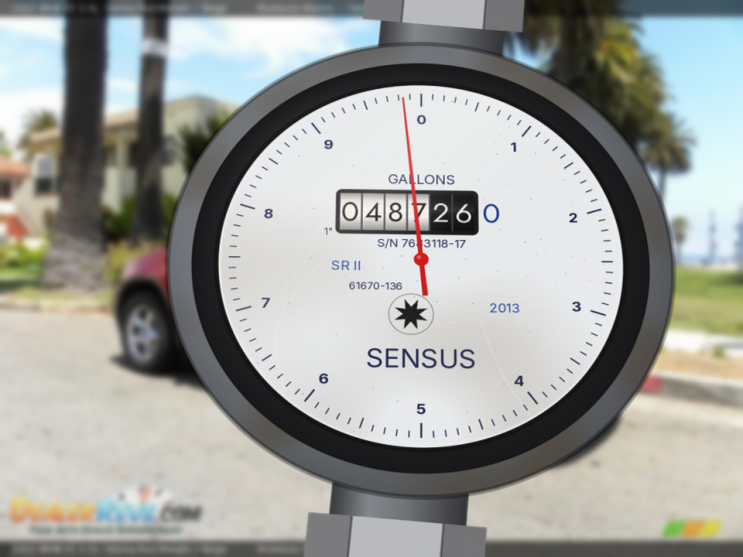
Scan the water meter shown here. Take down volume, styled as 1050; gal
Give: 487259.8; gal
